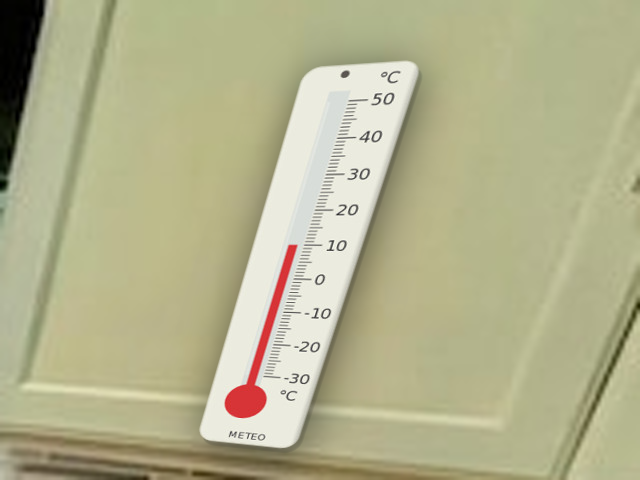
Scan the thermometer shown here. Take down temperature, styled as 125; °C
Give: 10; °C
